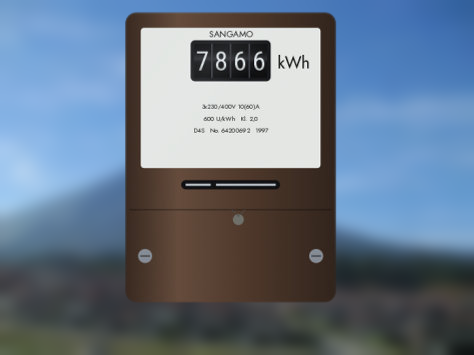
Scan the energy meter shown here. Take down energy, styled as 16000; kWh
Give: 7866; kWh
